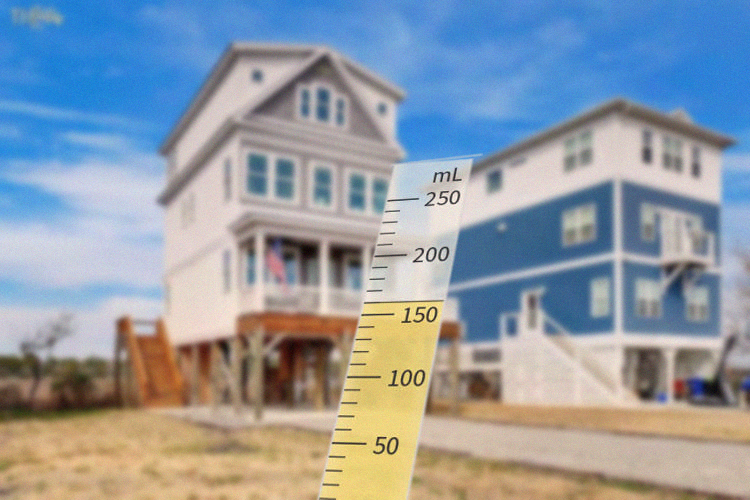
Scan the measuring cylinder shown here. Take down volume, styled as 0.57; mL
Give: 160; mL
